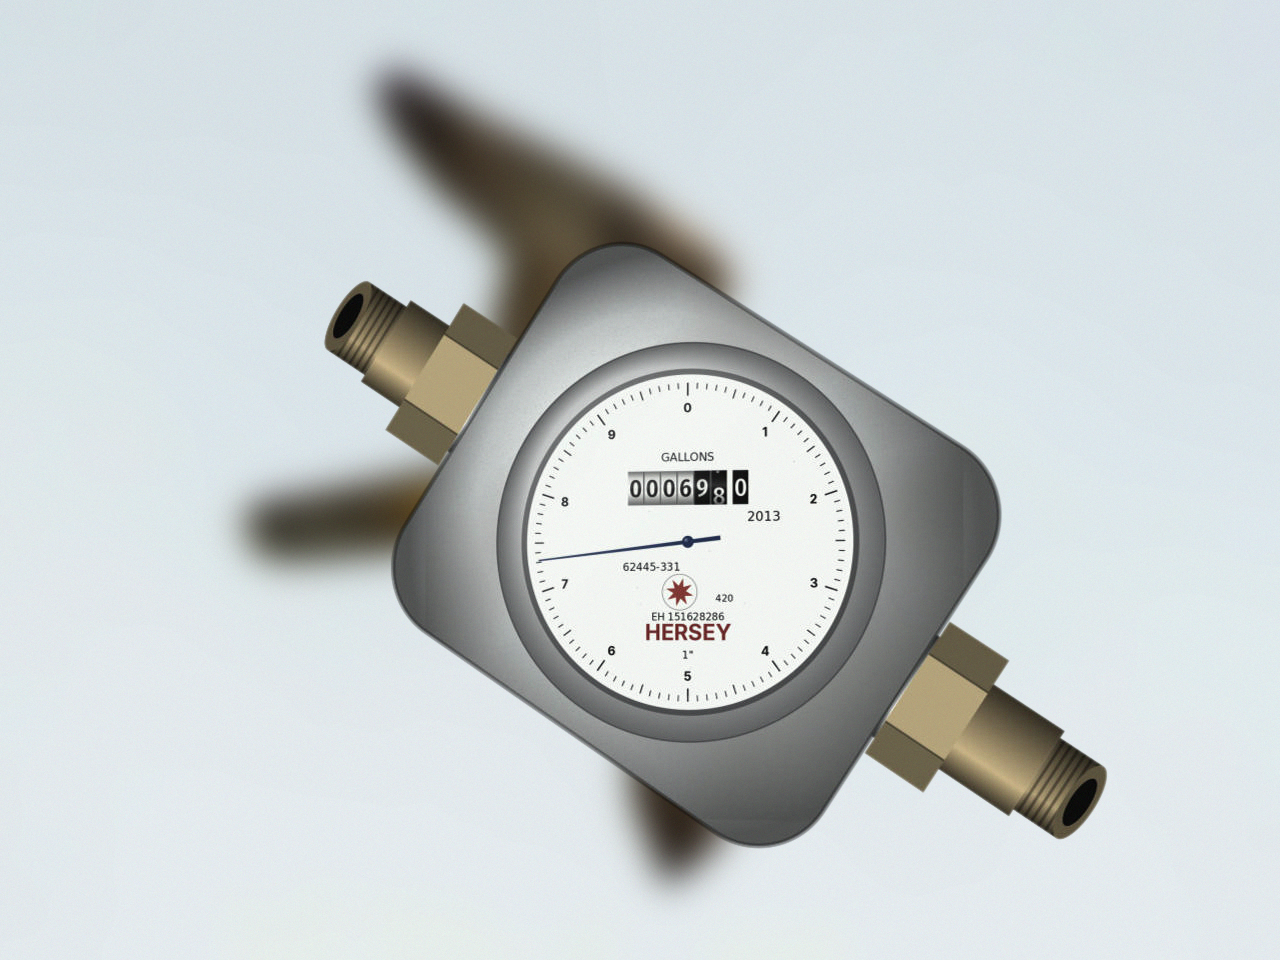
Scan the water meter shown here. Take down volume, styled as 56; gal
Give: 6977.3; gal
